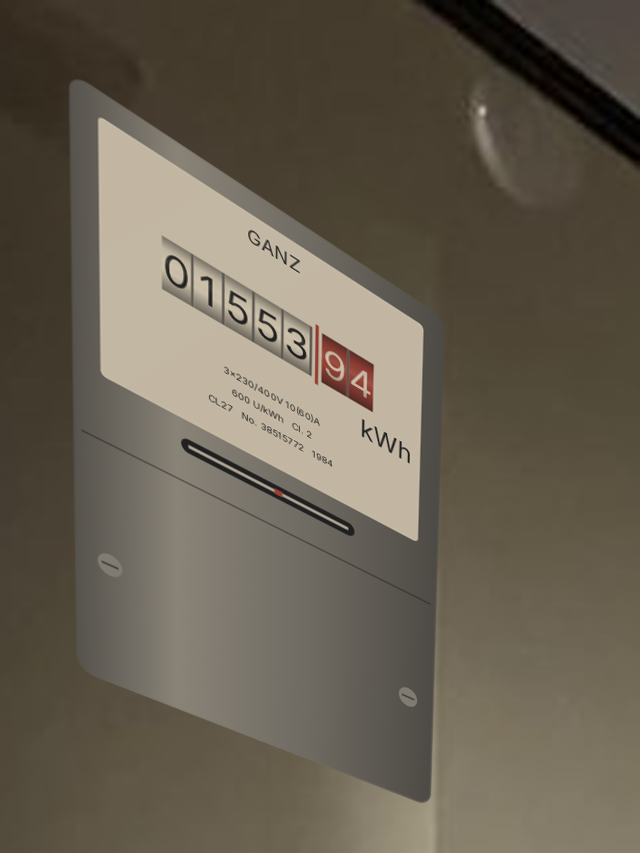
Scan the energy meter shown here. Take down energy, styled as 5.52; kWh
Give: 1553.94; kWh
